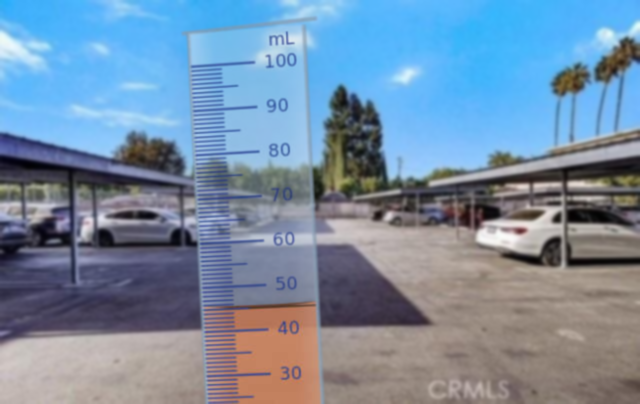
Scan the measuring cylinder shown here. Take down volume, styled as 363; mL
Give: 45; mL
